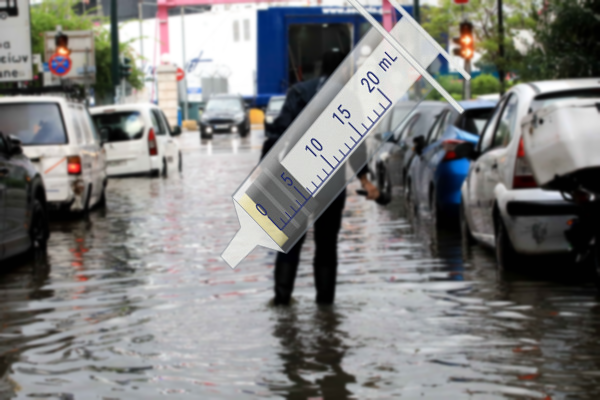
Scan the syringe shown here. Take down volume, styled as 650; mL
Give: 0; mL
